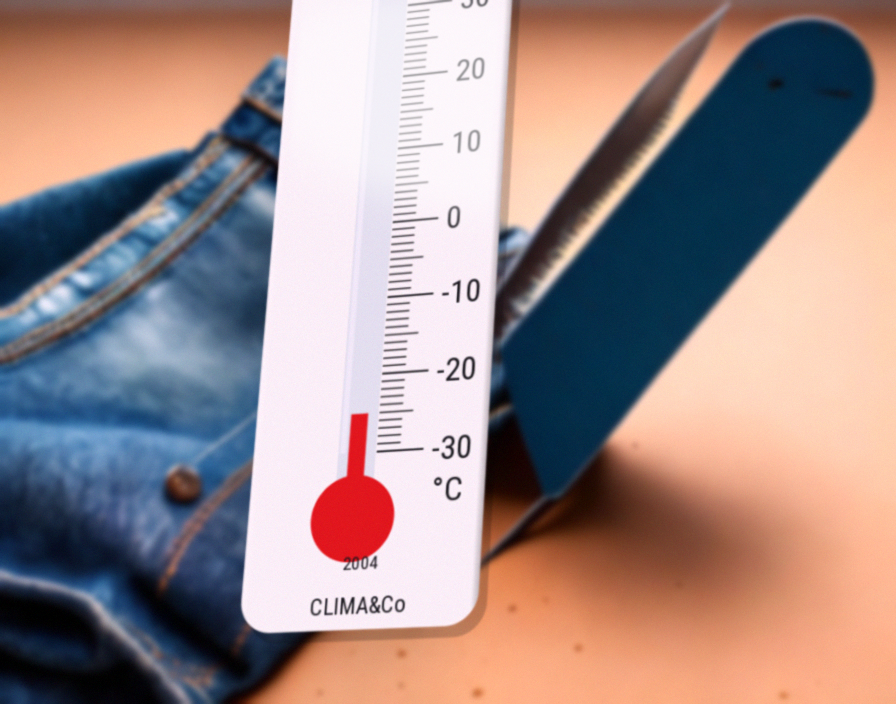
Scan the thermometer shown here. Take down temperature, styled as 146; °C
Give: -25; °C
